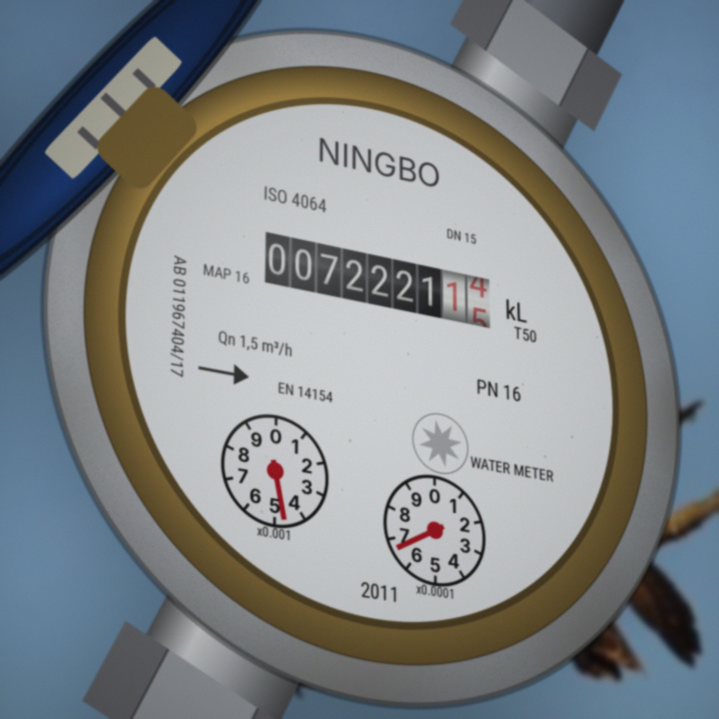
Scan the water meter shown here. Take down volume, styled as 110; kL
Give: 72221.1446; kL
